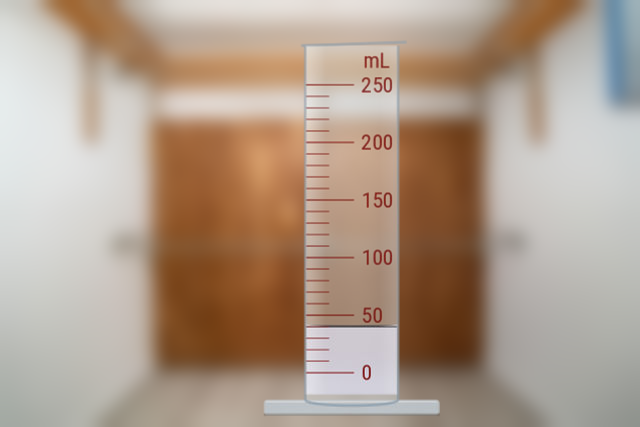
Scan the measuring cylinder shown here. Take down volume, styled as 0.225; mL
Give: 40; mL
